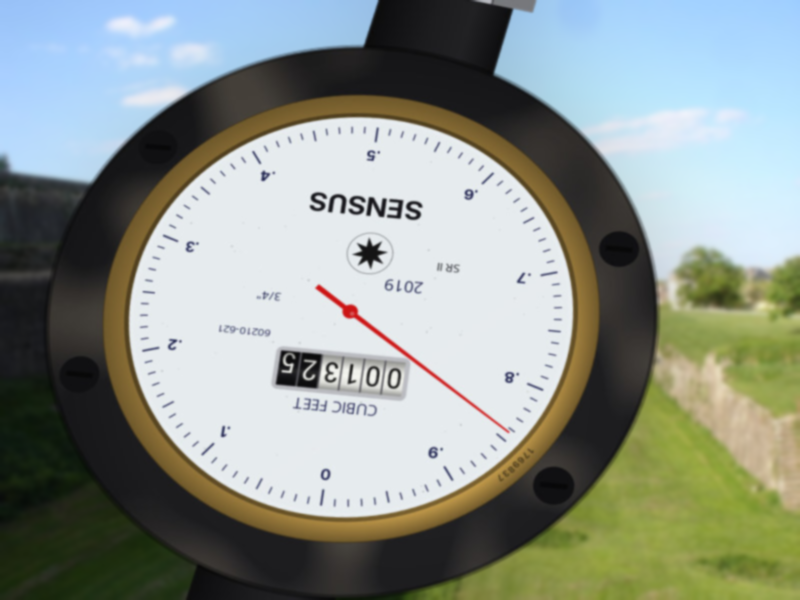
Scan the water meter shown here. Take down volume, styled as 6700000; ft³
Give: 1324.84; ft³
